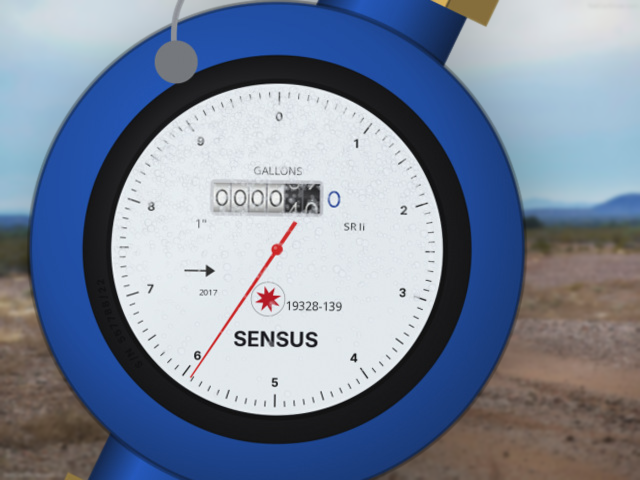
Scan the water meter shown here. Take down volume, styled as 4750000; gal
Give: 395.9; gal
